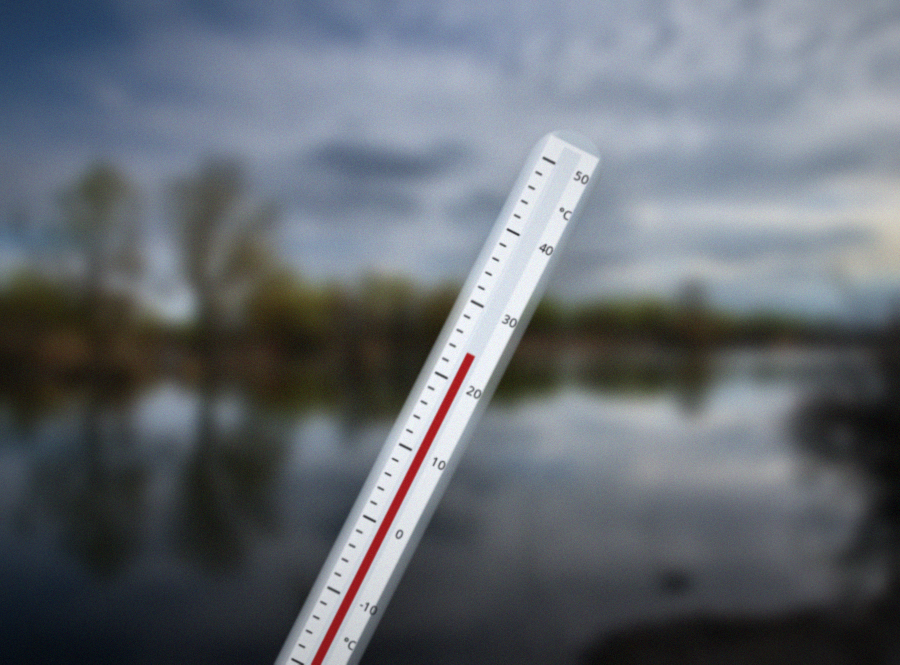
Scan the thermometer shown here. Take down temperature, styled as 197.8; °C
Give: 24; °C
